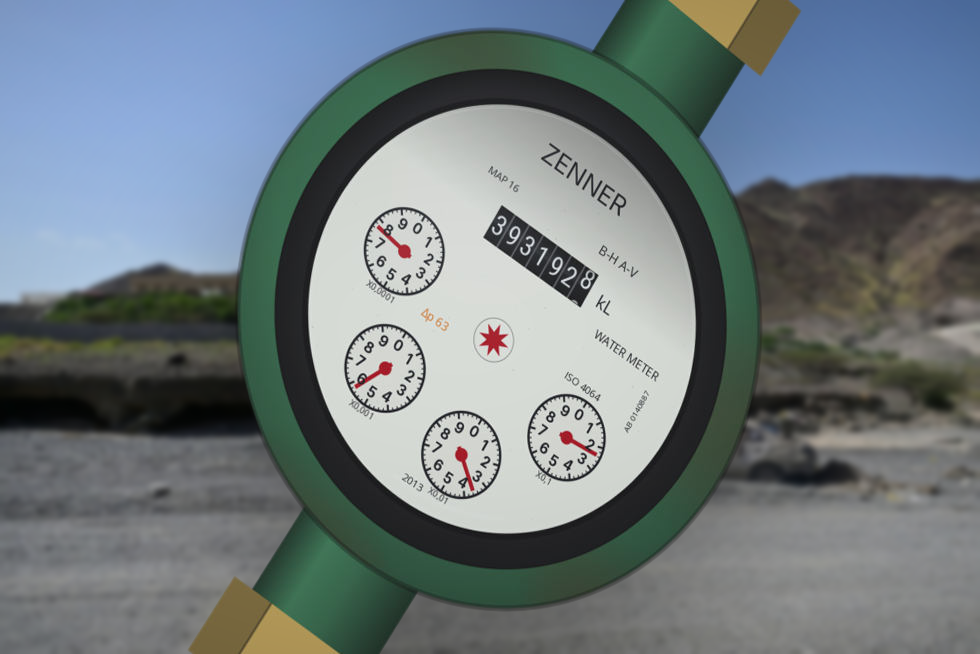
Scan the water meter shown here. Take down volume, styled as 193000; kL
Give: 3931928.2357; kL
